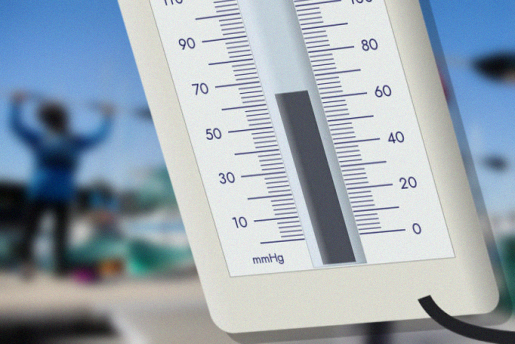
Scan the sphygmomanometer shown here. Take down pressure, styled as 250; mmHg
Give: 64; mmHg
